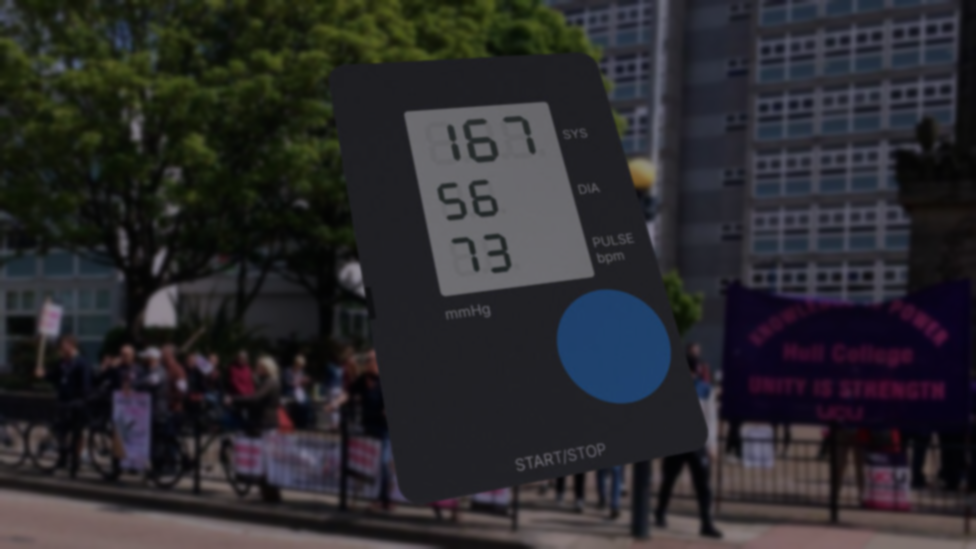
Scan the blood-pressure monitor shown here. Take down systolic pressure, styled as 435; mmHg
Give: 167; mmHg
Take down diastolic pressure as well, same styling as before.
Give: 56; mmHg
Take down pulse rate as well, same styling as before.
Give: 73; bpm
